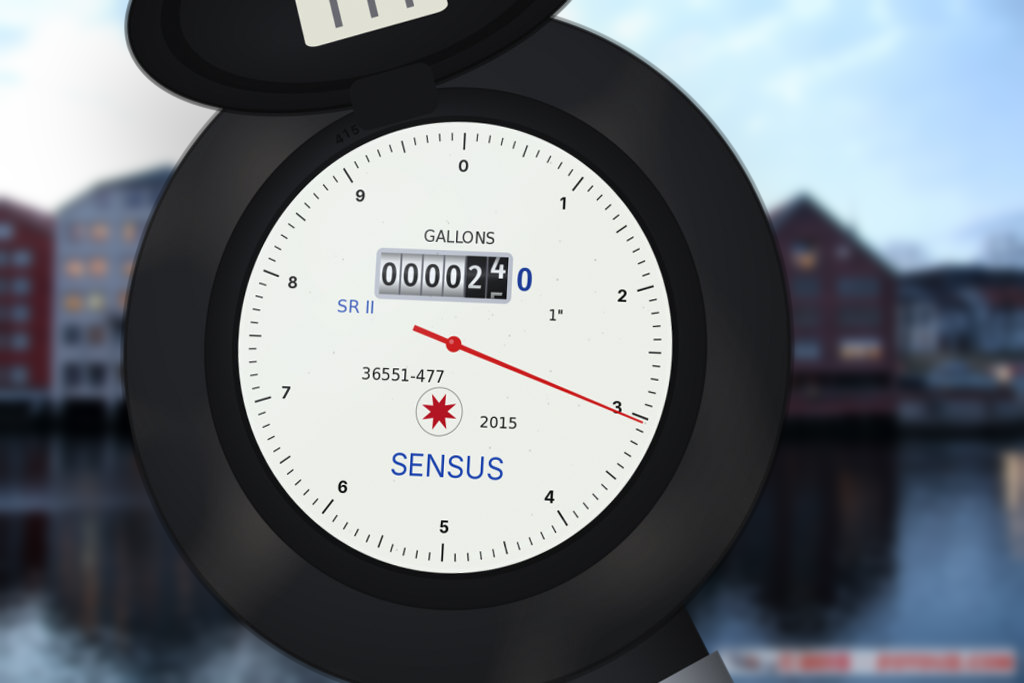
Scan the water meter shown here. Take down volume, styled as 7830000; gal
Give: 243.0; gal
